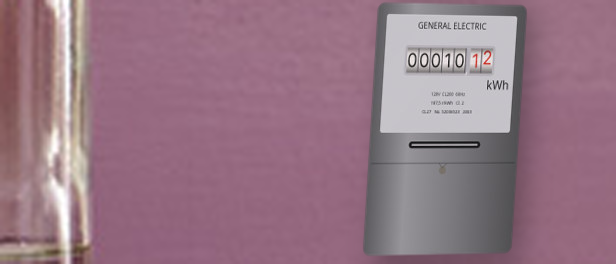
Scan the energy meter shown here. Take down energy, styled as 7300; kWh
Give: 10.12; kWh
